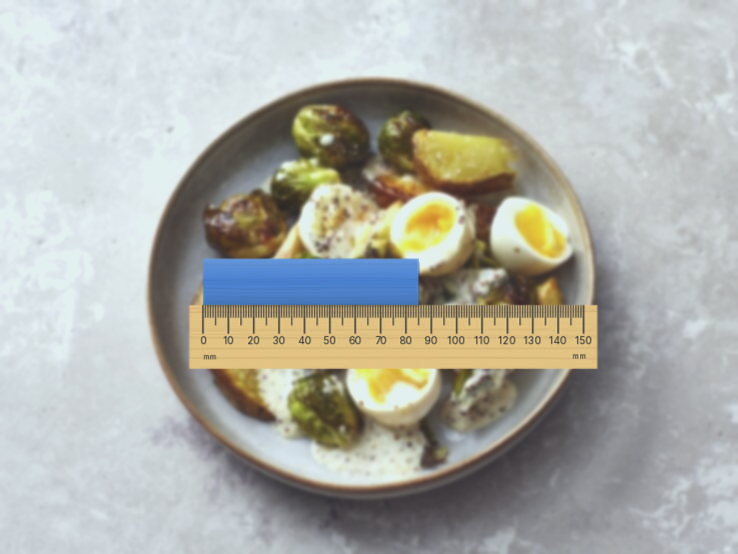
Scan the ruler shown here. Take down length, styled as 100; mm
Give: 85; mm
